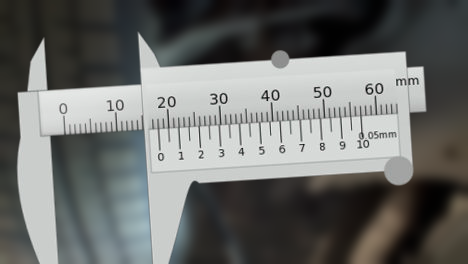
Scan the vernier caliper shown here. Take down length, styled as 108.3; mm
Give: 18.0; mm
